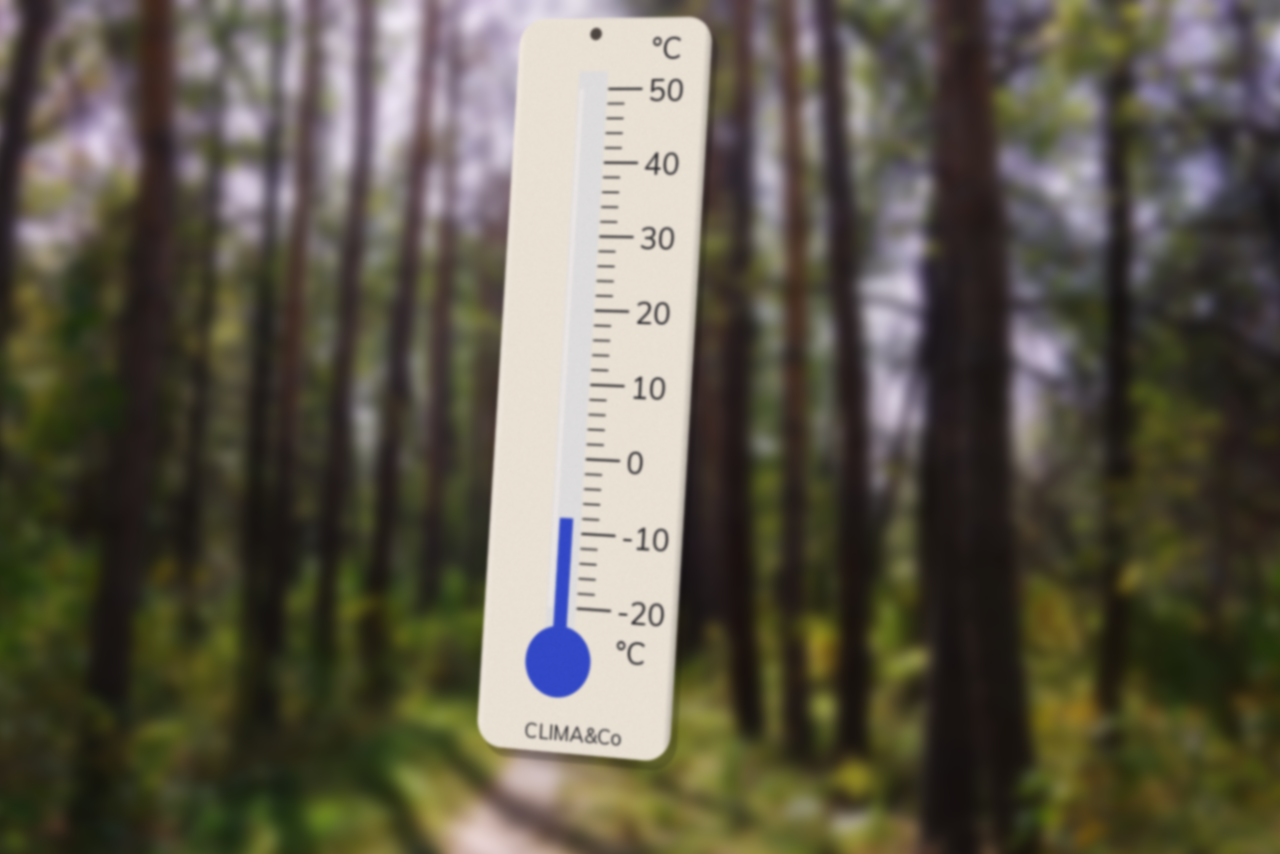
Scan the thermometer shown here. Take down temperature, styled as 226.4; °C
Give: -8; °C
